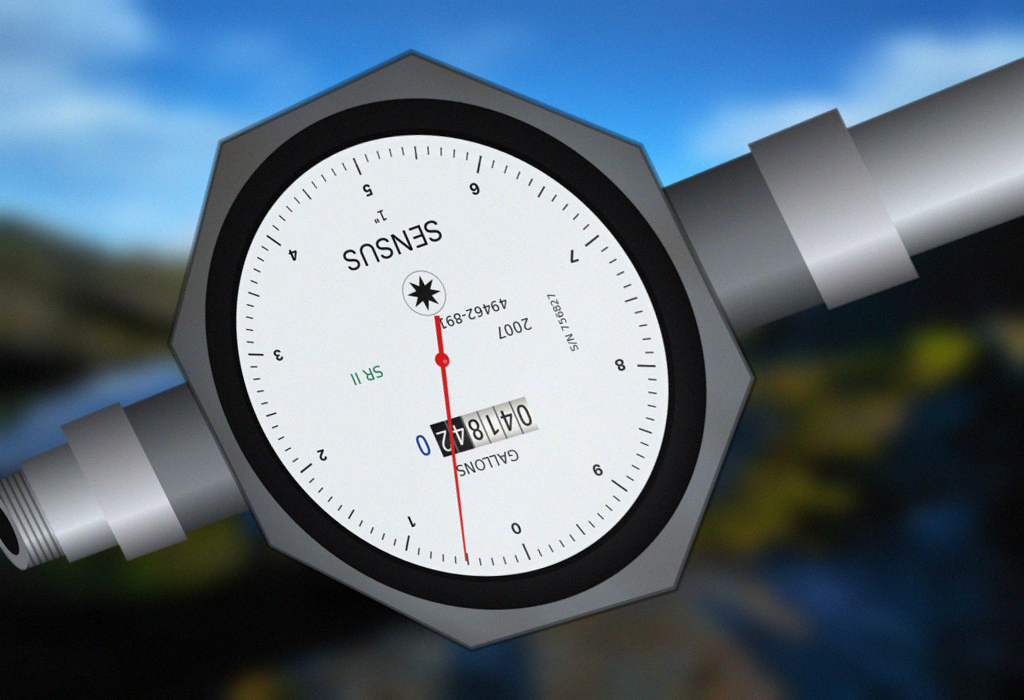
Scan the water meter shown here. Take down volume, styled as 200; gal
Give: 418420.5; gal
